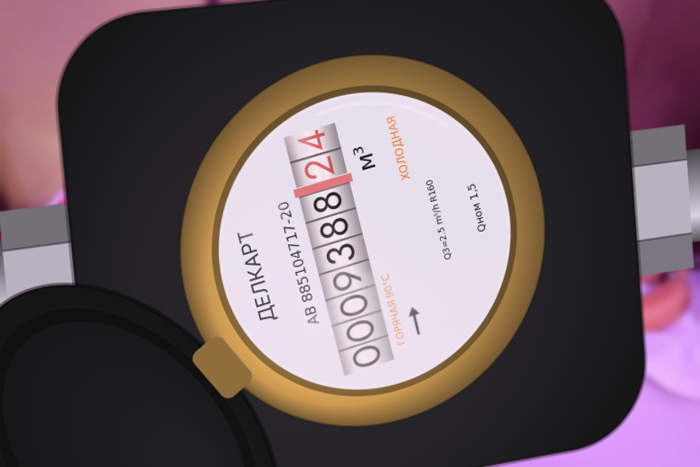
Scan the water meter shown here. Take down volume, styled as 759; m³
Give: 9388.24; m³
